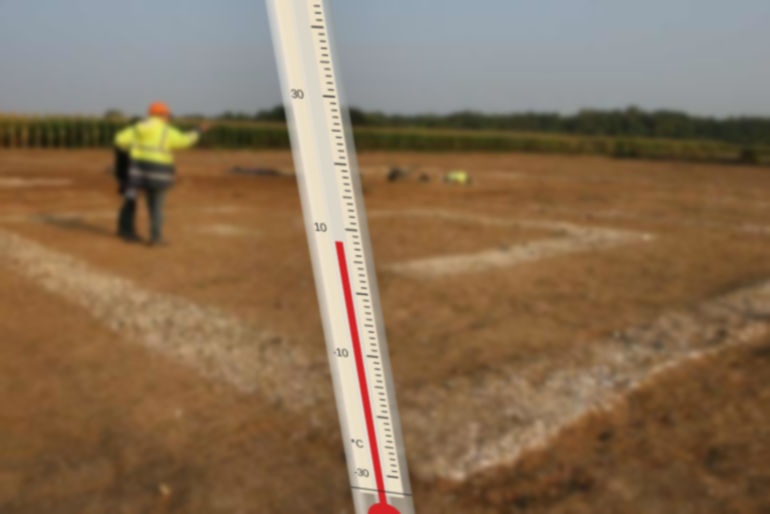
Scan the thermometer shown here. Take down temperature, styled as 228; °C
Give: 8; °C
